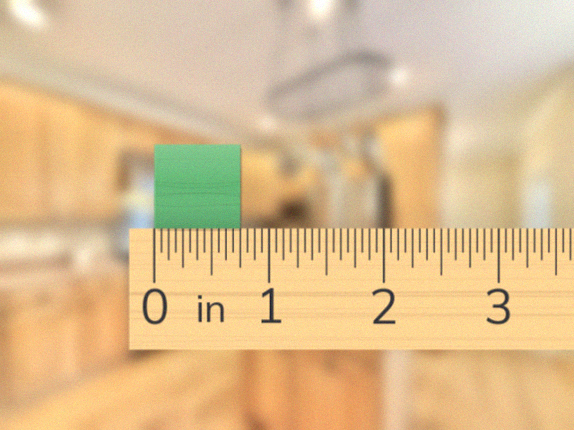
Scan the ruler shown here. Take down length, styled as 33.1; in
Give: 0.75; in
